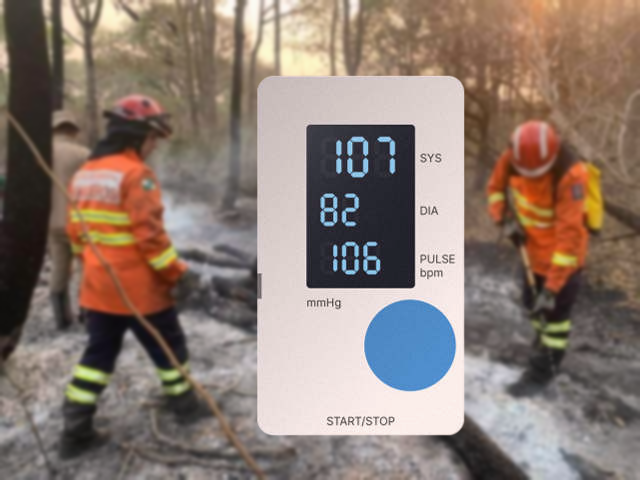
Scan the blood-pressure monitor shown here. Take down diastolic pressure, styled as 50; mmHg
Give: 82; mmHg
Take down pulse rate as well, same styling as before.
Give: 106; bpm
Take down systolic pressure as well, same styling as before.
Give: 107; mmHg
